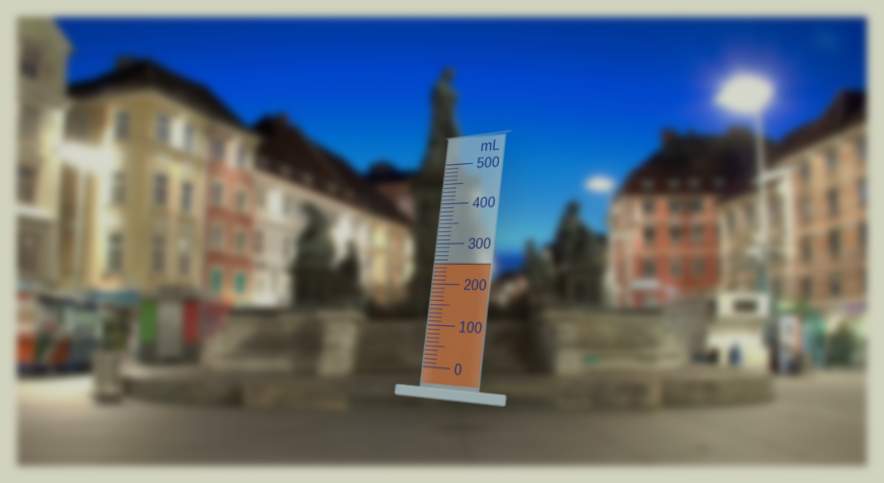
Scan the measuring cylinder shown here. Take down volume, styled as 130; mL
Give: 250; mL
